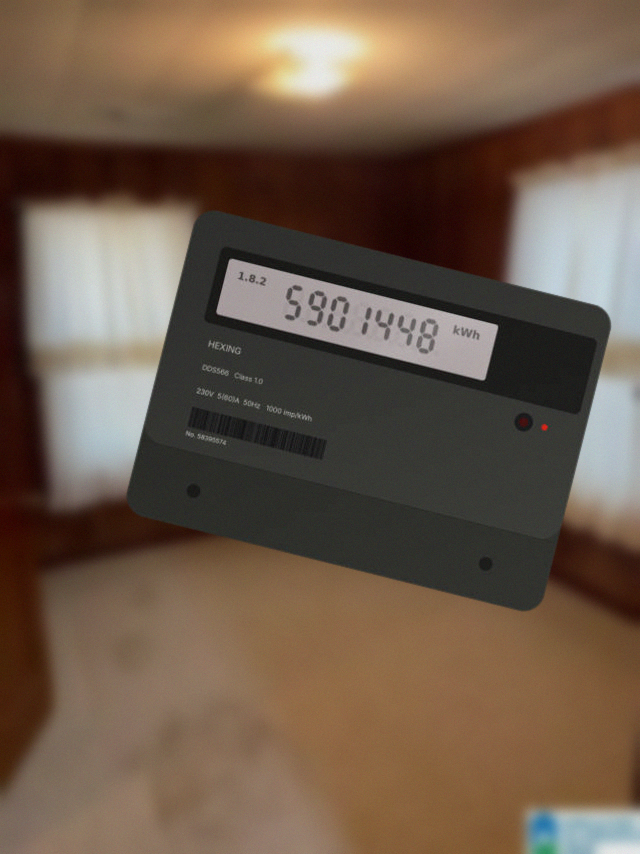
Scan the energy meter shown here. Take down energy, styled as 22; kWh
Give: 5901448; kWh
